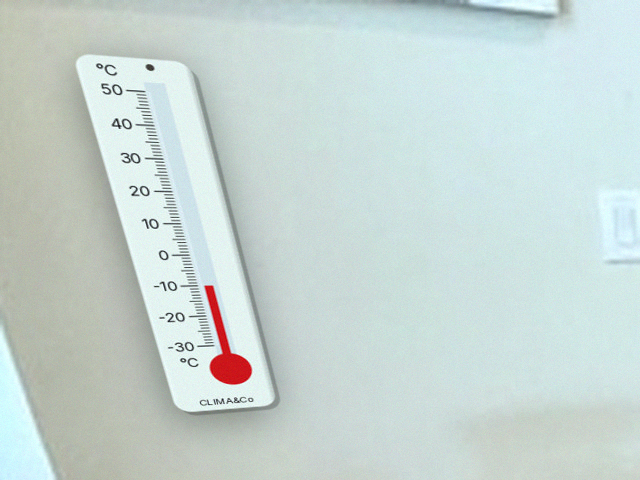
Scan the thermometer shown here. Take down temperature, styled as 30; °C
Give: -10; °C
